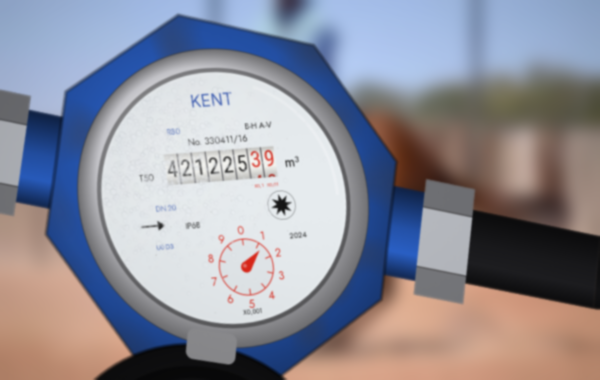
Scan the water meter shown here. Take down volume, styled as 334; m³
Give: 421225.391; m³
